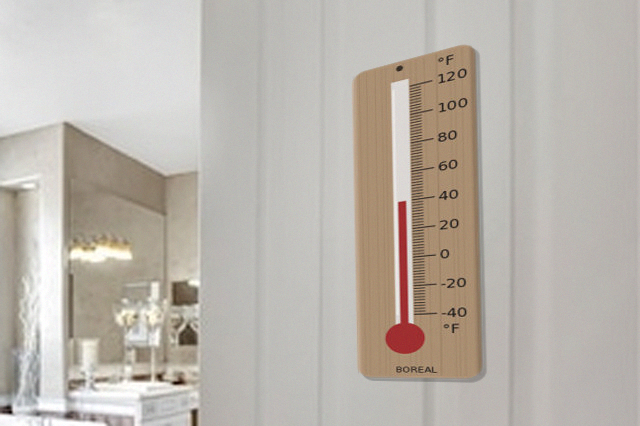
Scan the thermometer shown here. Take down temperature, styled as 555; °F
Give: 40; °F
